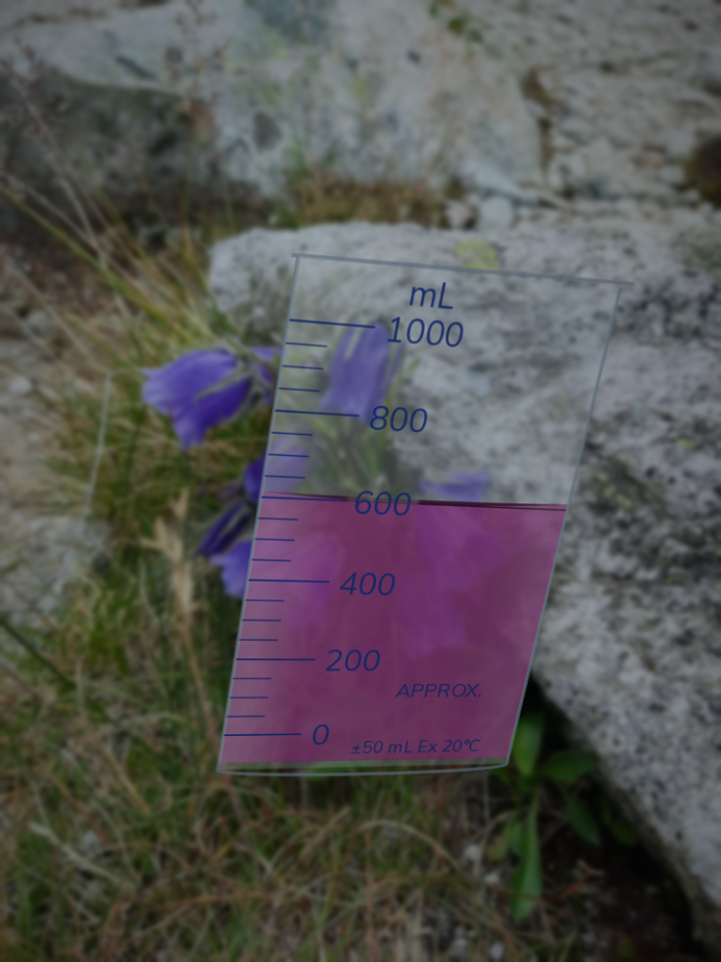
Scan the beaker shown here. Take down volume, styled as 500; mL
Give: 600; mL
